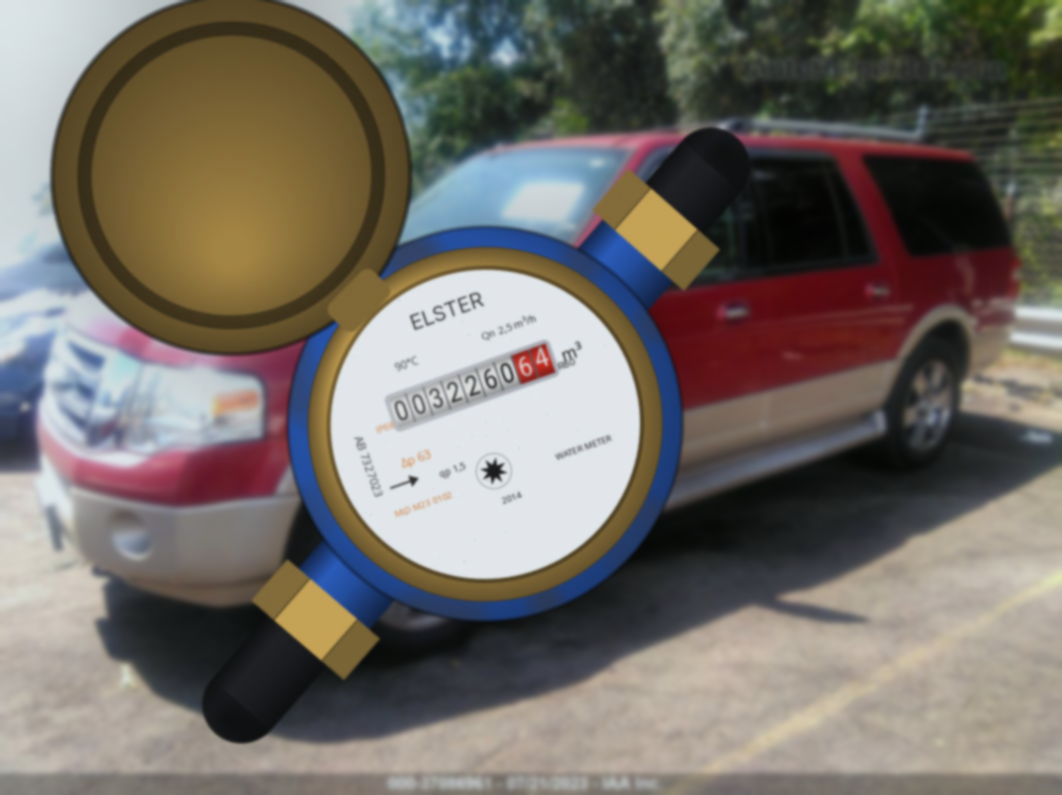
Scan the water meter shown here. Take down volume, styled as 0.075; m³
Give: 32260.64; m³
